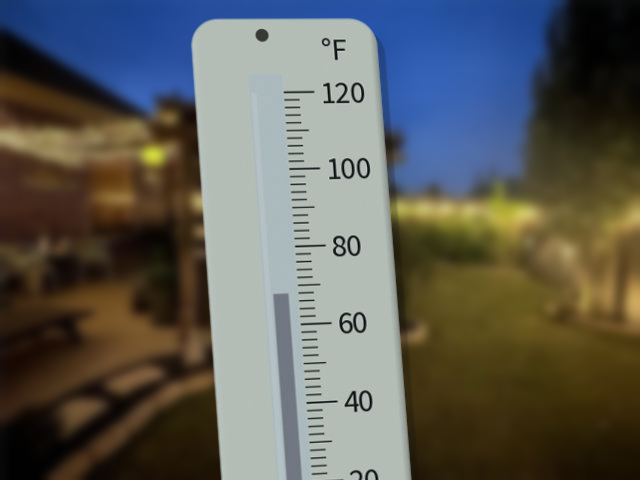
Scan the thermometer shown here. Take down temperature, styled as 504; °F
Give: 68; °F
